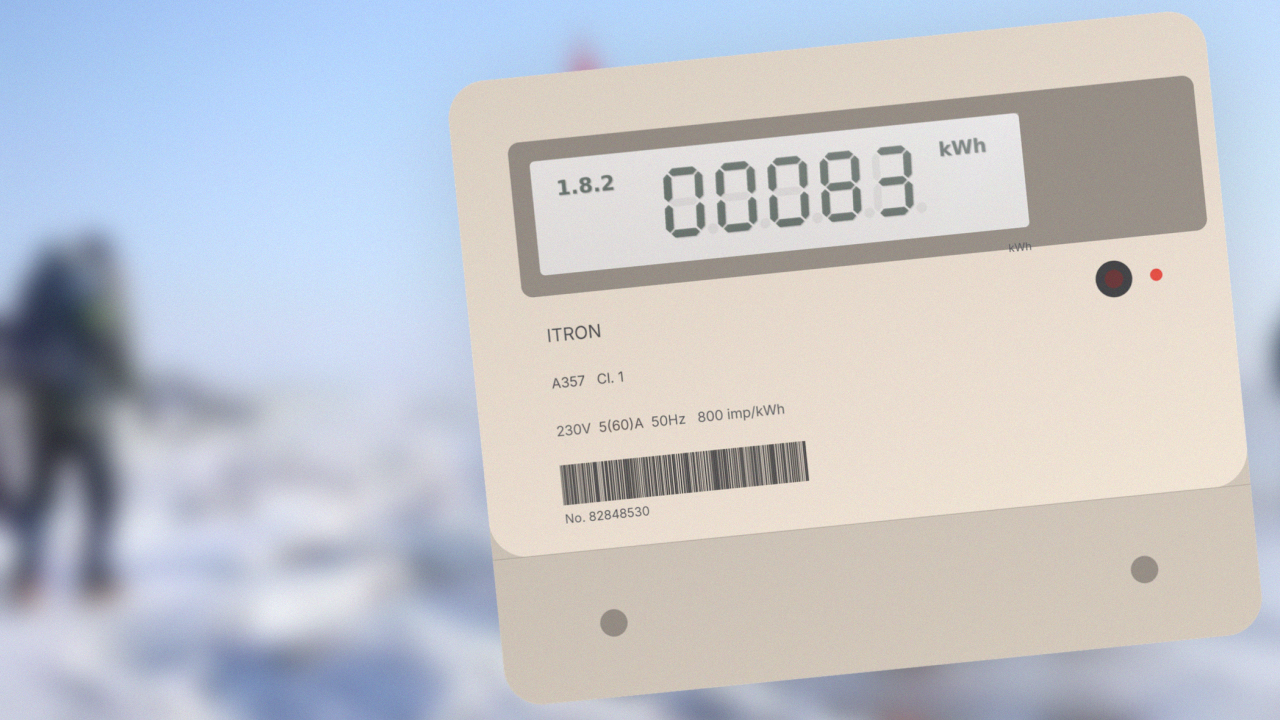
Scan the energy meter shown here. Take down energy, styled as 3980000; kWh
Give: 83; kWh
